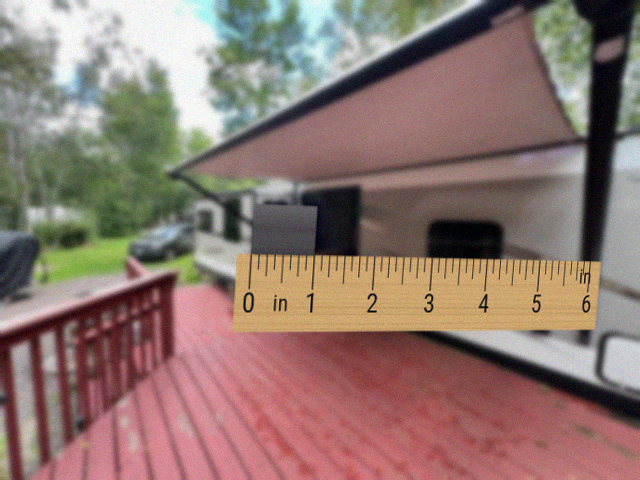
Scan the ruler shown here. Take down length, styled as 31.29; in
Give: 1; in
